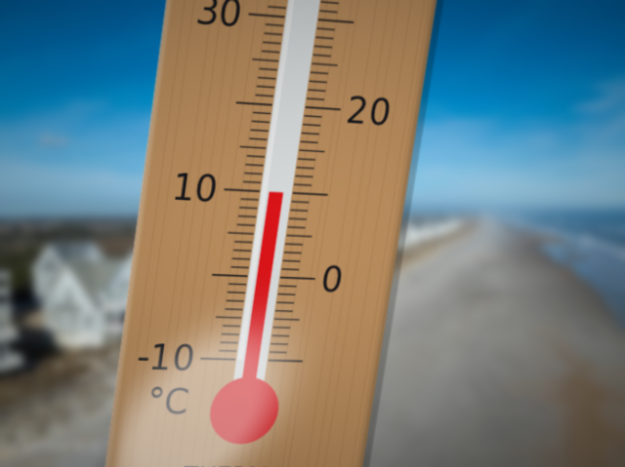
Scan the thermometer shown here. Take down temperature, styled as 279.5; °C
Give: 10; °C
